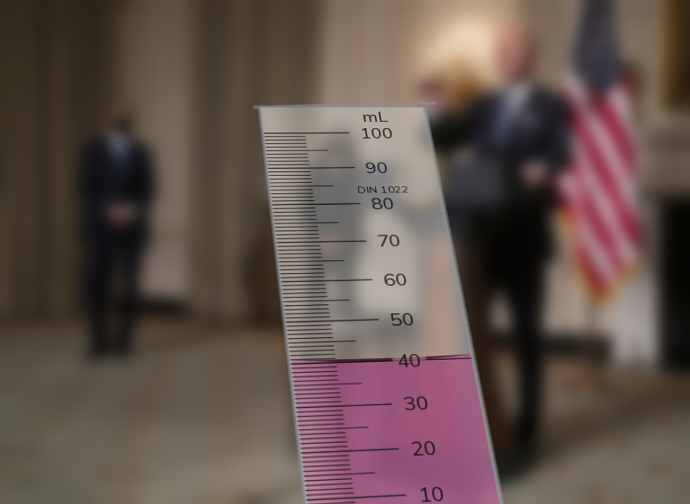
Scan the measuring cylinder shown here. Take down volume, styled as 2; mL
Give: 40; mL
